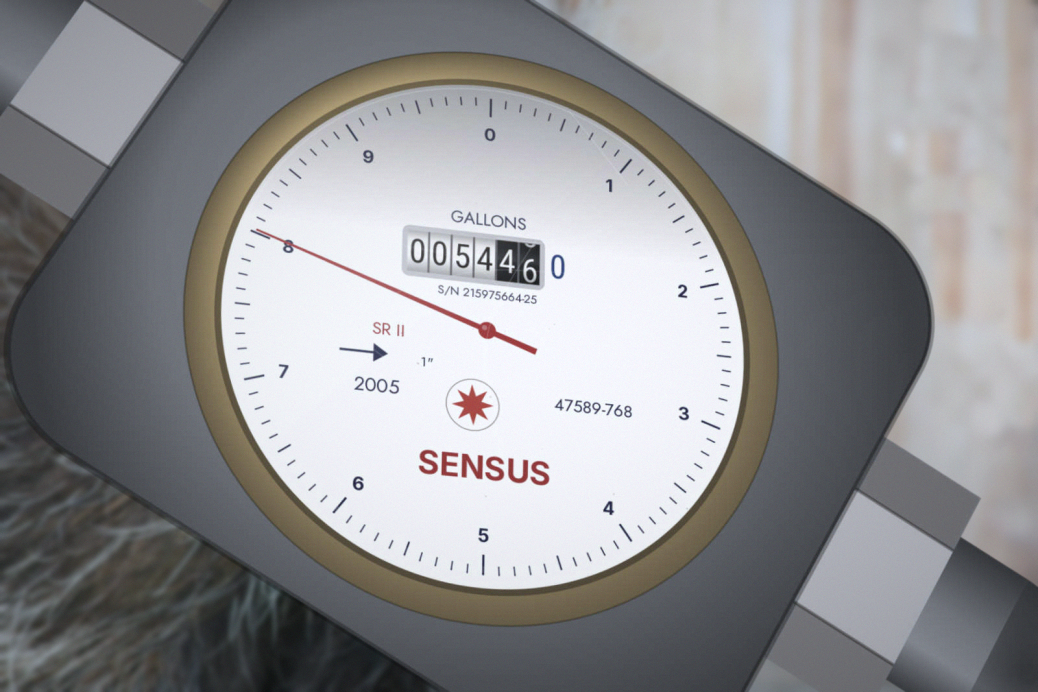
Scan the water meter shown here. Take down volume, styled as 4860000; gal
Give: 54458.0; gal
